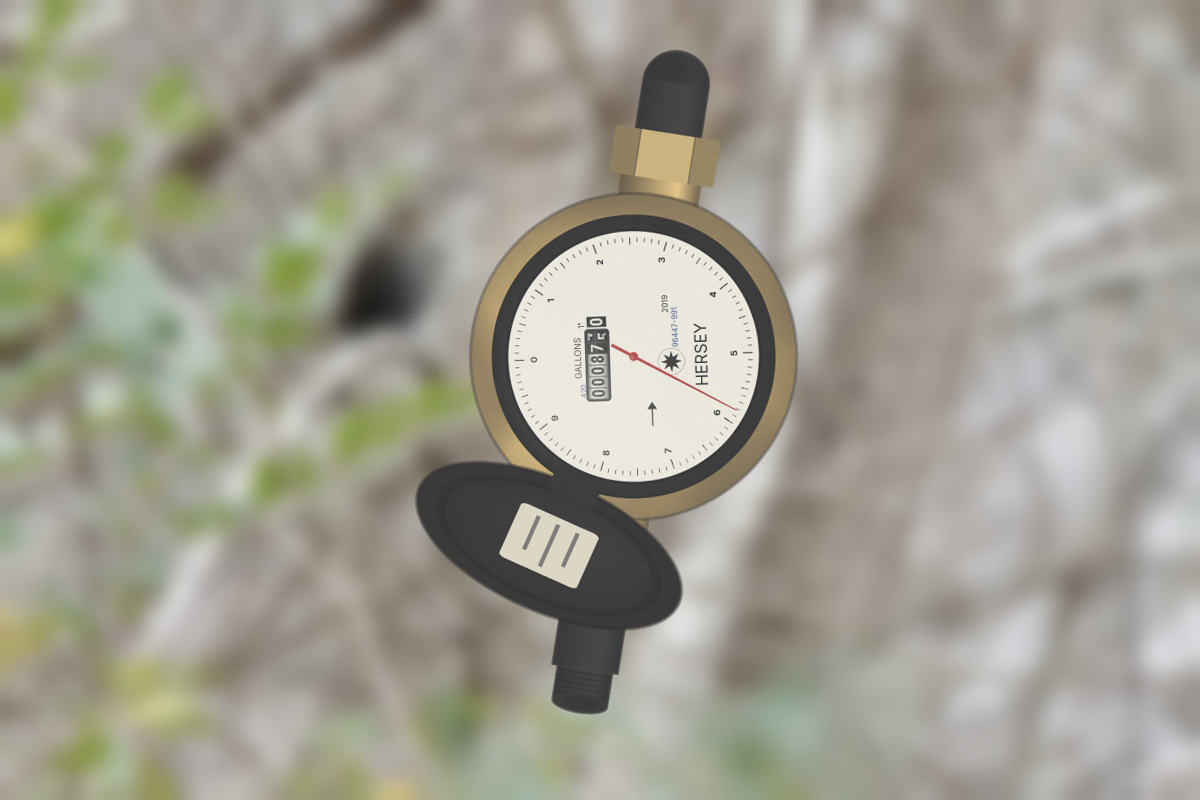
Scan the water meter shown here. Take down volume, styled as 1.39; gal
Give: 8745.8; gal
